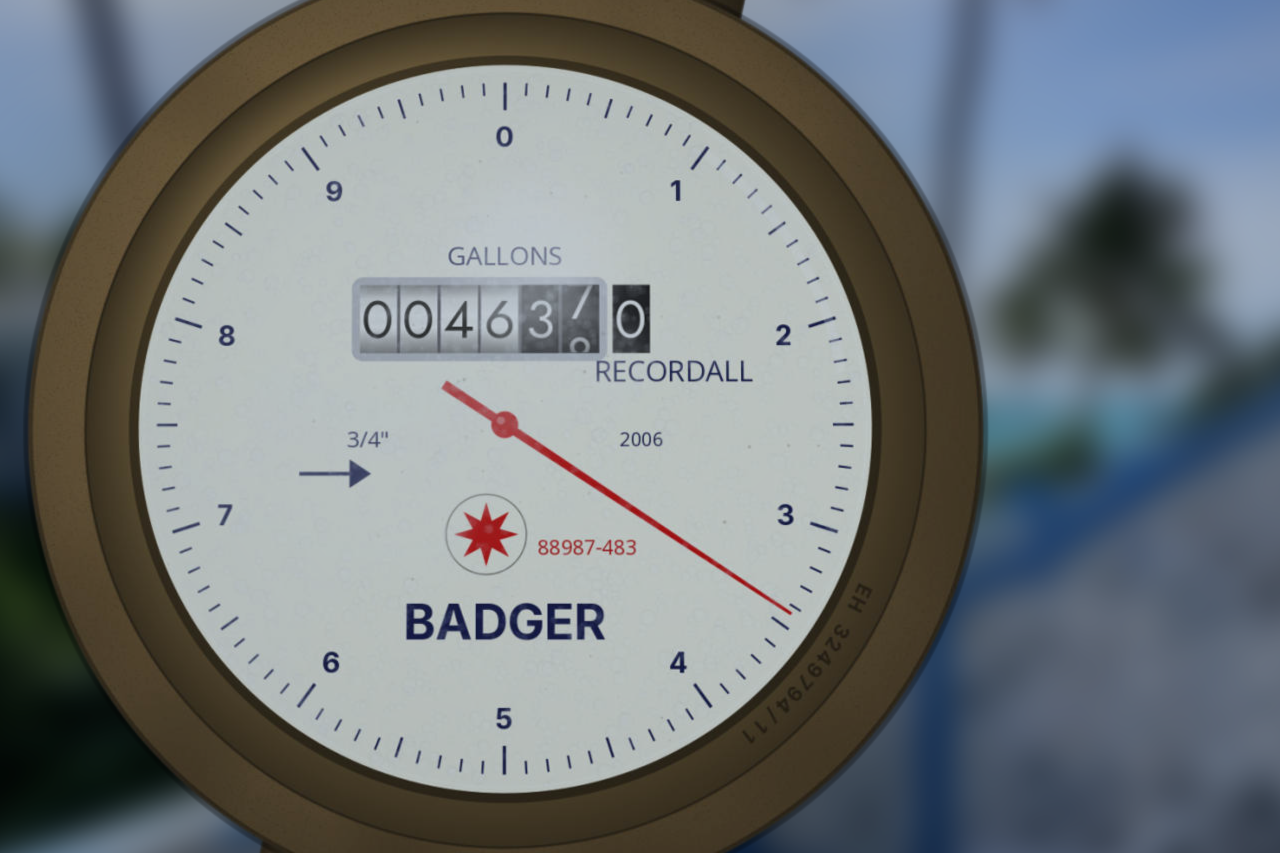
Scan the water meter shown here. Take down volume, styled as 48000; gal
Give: 46373.4; gal
